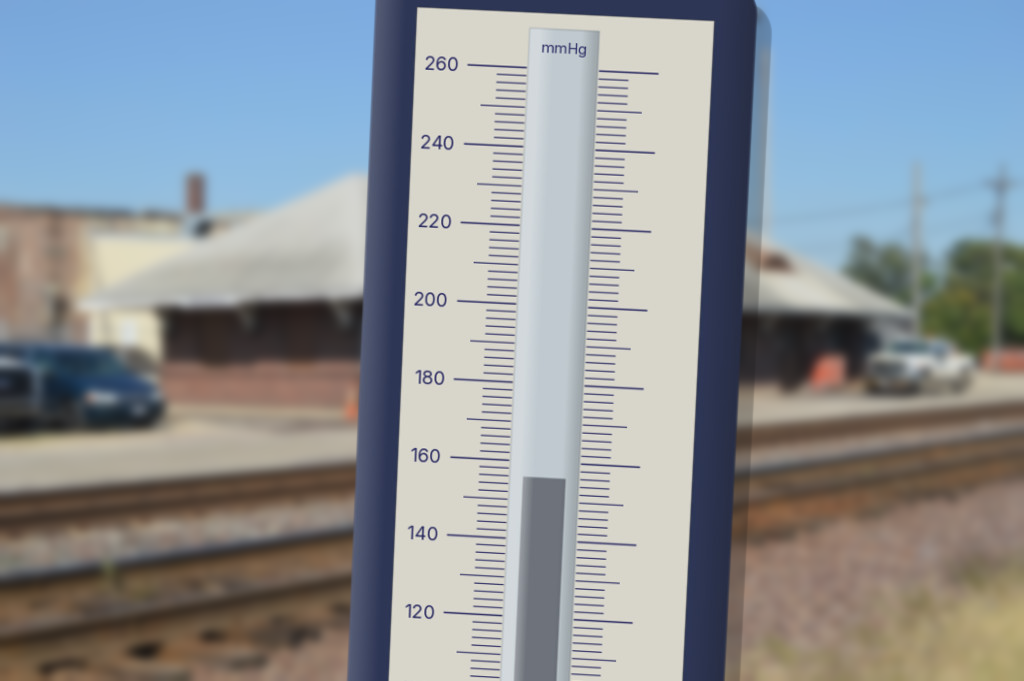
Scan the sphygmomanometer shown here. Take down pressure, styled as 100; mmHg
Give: 156; mmHg
